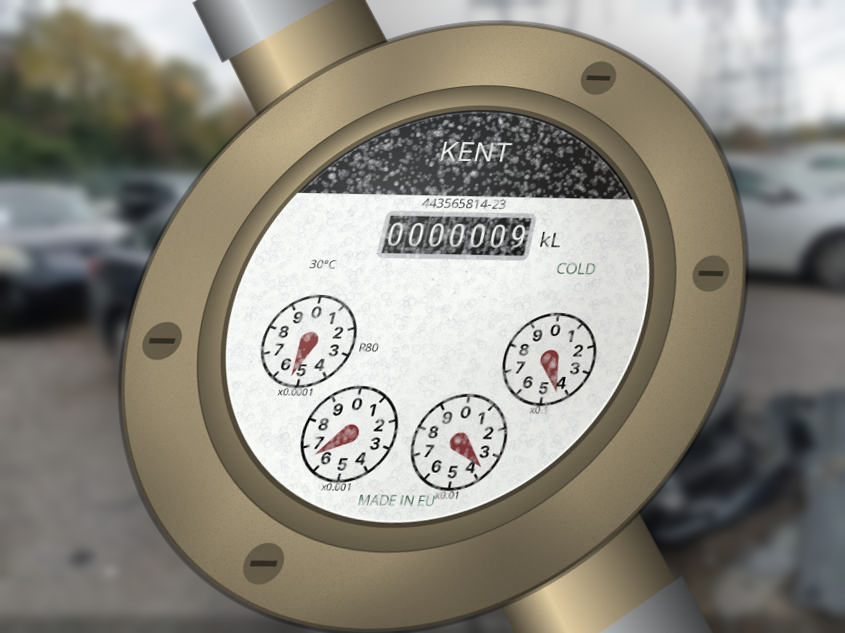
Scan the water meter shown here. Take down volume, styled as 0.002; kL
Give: 9.4365; kL
